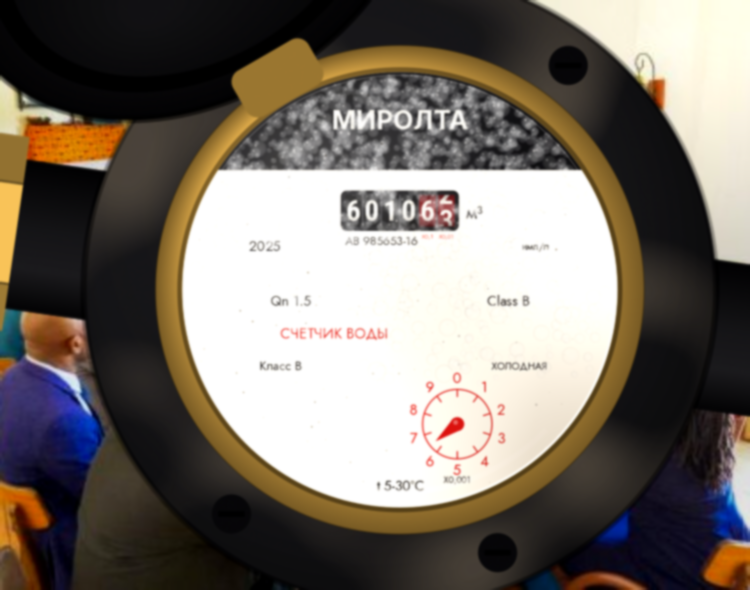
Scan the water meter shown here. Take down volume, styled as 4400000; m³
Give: 6010.626; m³
